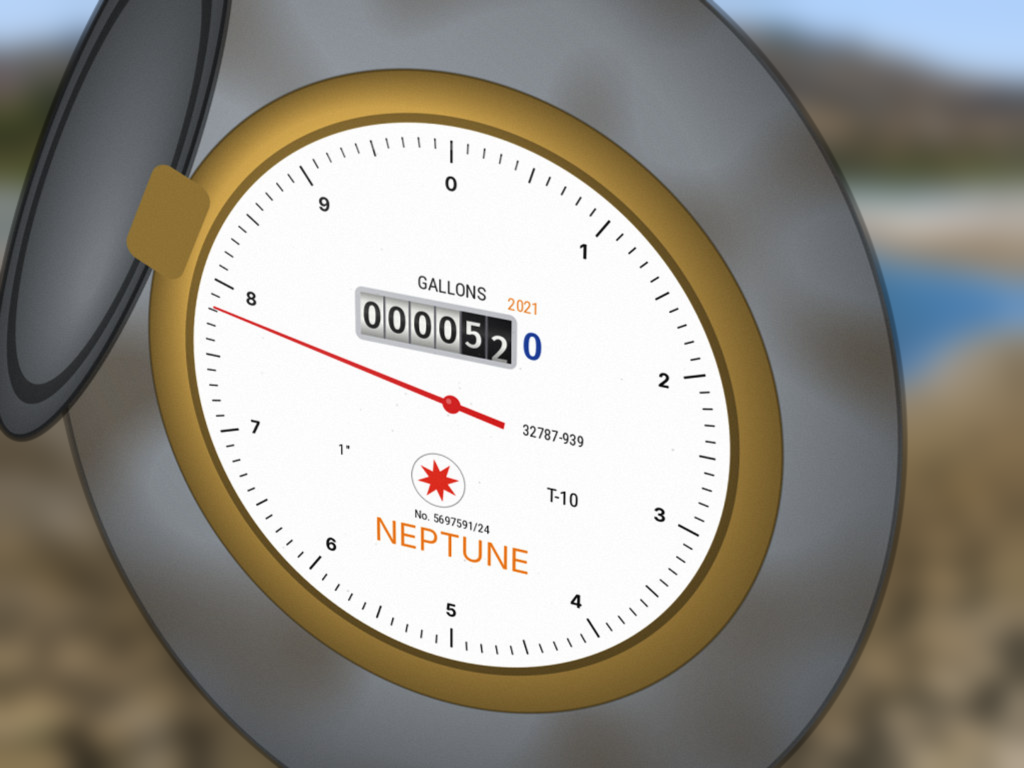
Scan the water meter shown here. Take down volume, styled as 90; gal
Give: 517.8; gal
